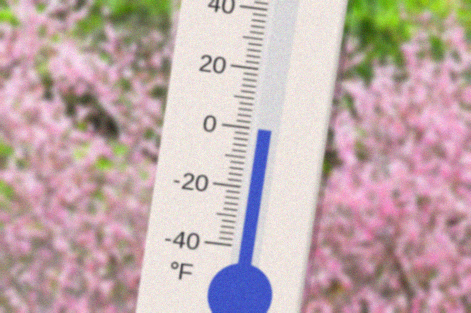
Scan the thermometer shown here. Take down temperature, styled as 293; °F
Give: 0; °F
